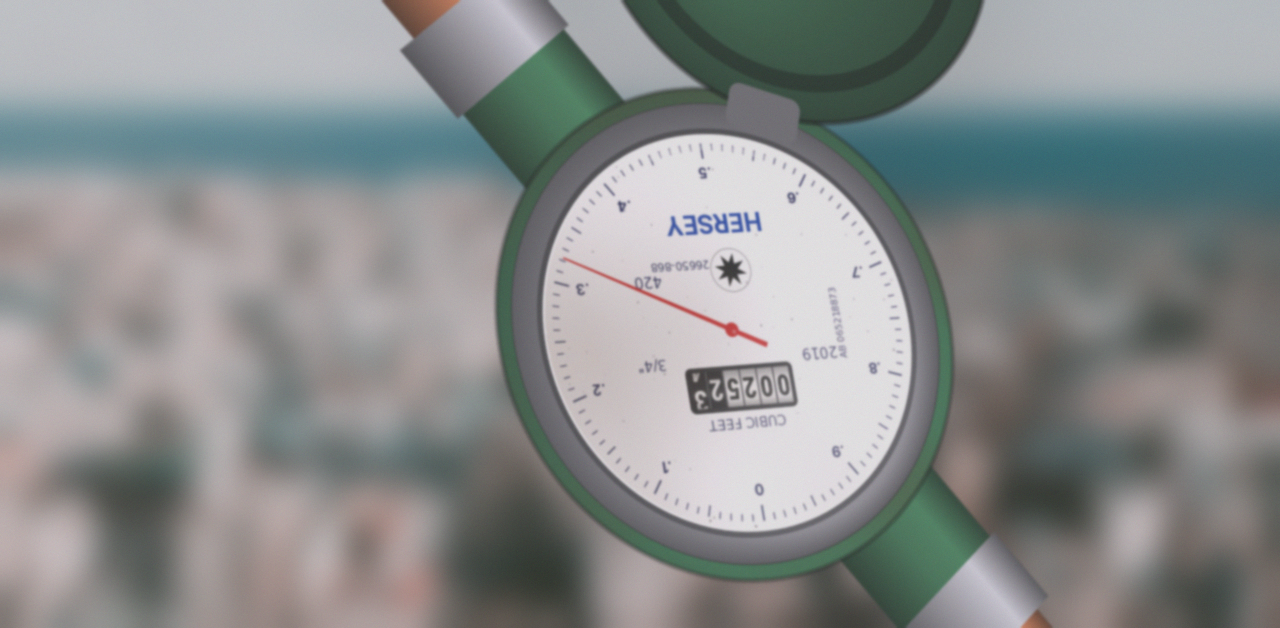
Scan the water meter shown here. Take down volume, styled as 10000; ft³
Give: 2523.32; ft³
